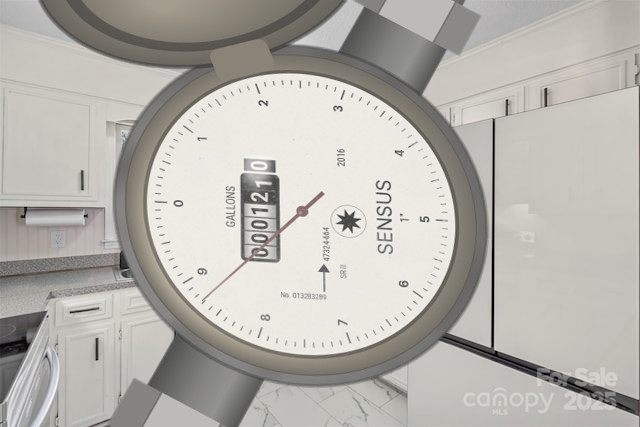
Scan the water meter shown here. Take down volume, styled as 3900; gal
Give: 1208.7; gal
